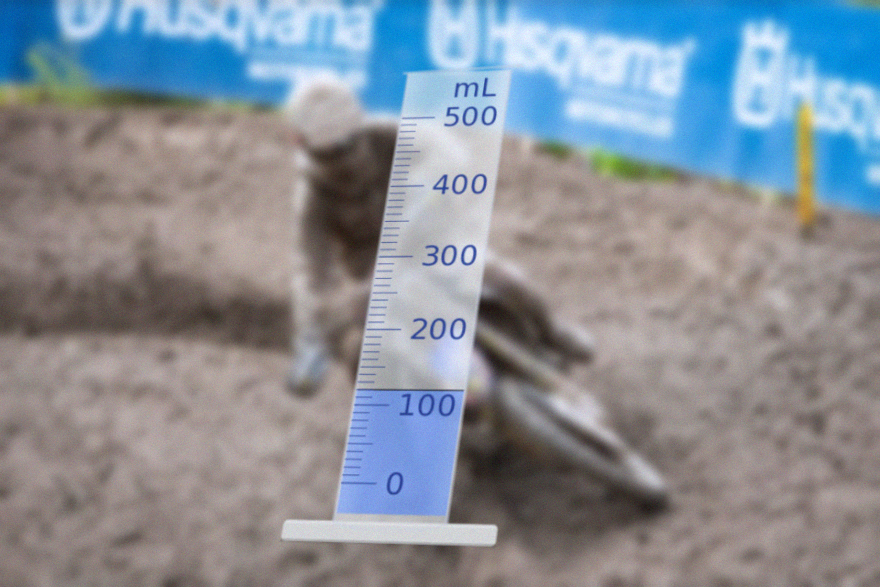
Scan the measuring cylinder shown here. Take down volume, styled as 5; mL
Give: 120; mL
